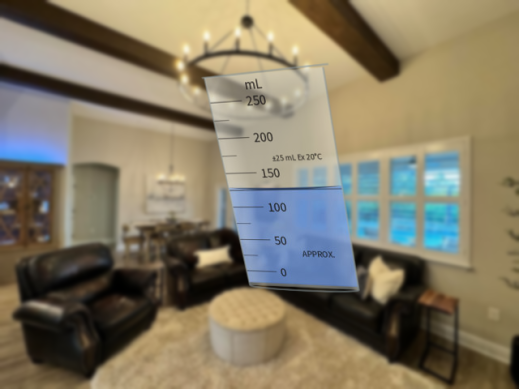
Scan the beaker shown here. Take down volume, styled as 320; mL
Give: 125; mL
